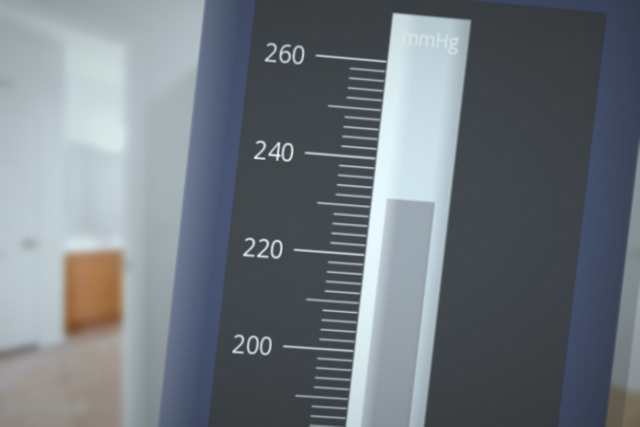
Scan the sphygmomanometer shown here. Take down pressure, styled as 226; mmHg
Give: 232; mmHg
